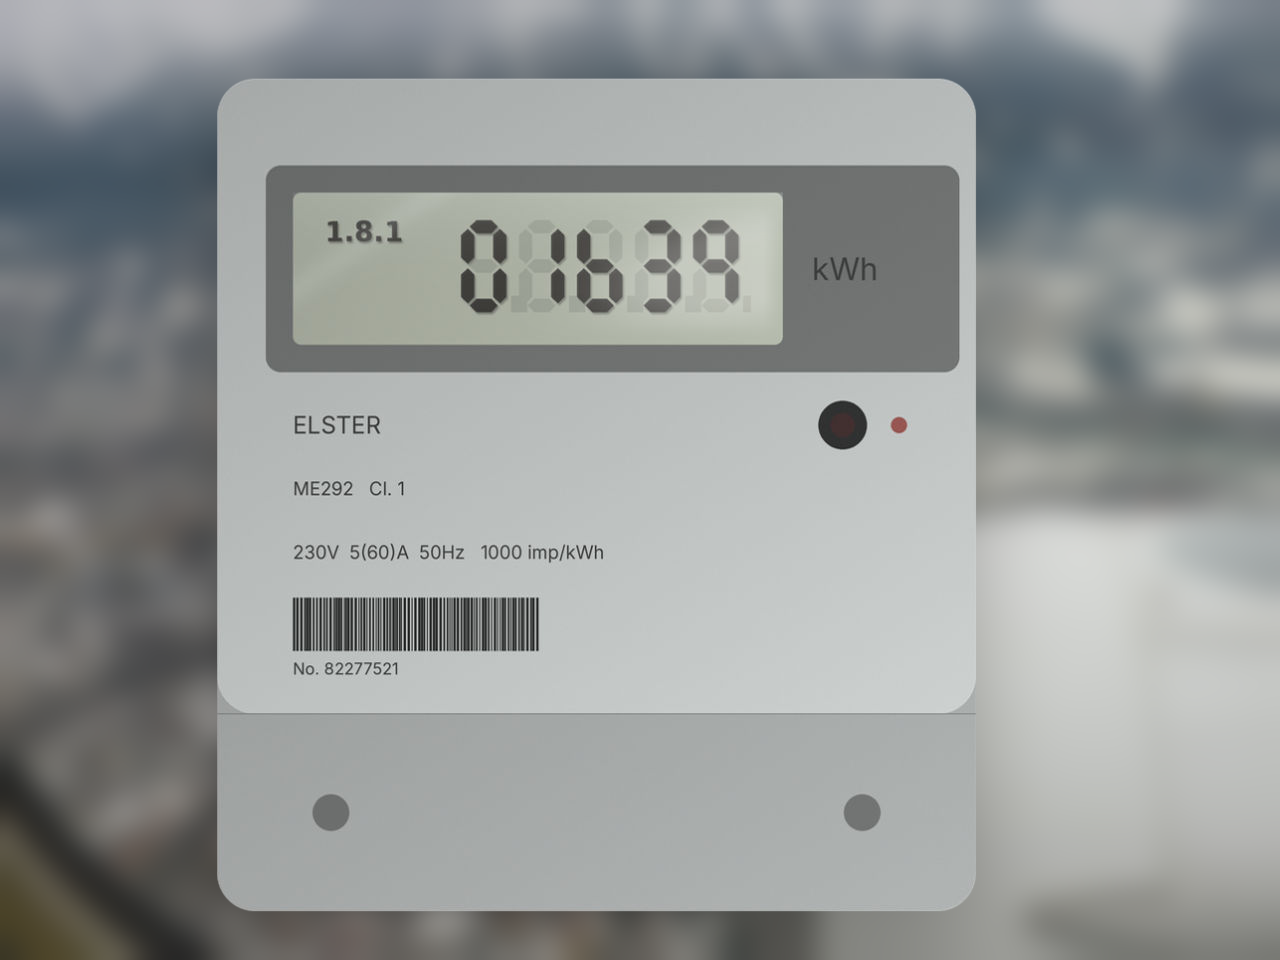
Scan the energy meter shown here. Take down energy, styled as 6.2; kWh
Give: 1639; kWh
